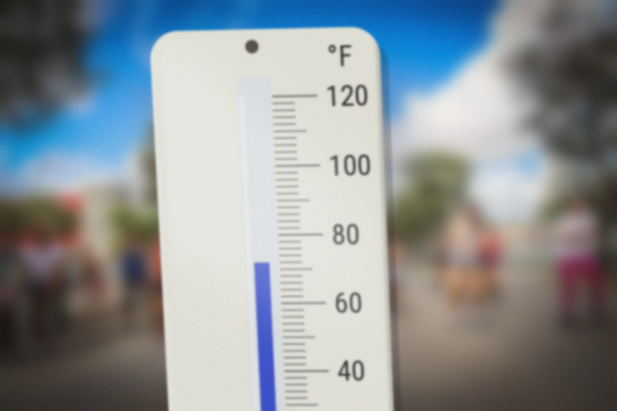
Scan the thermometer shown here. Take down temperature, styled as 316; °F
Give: 72; °F
